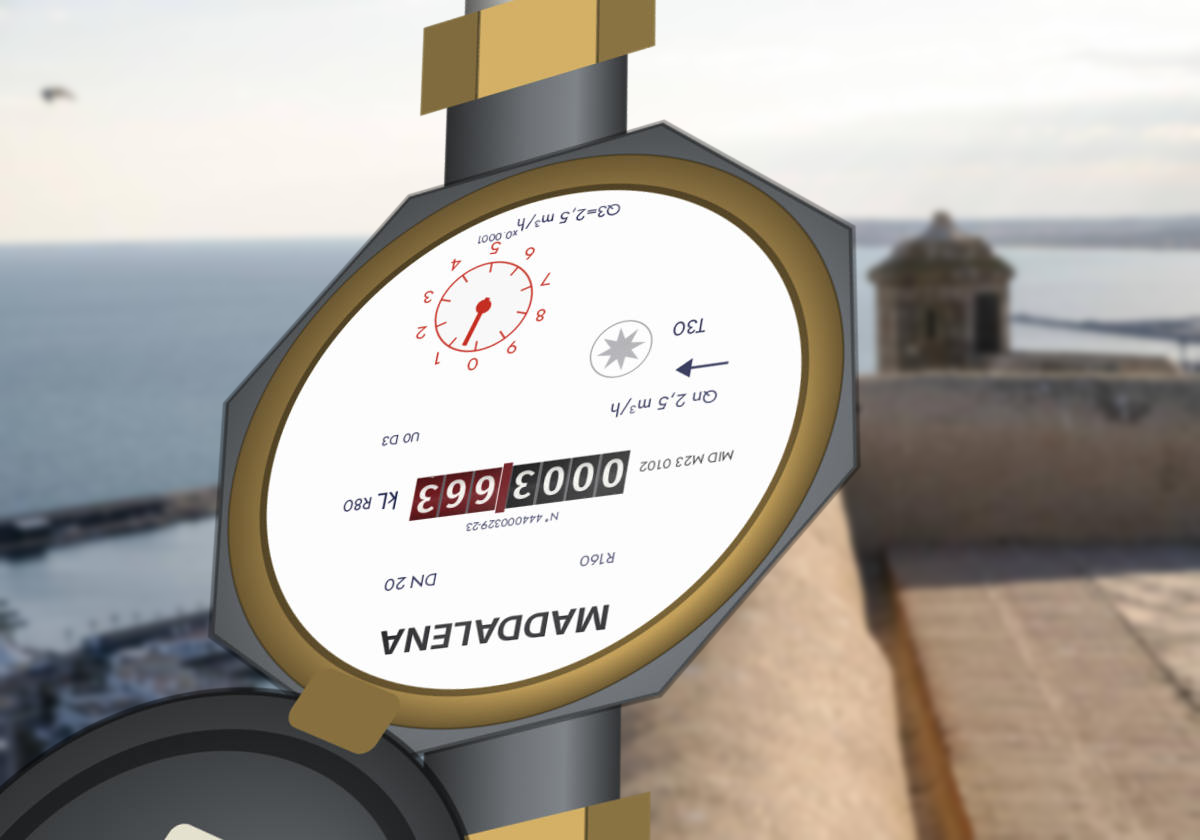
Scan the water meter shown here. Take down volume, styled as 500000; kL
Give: 3.6630; kL
